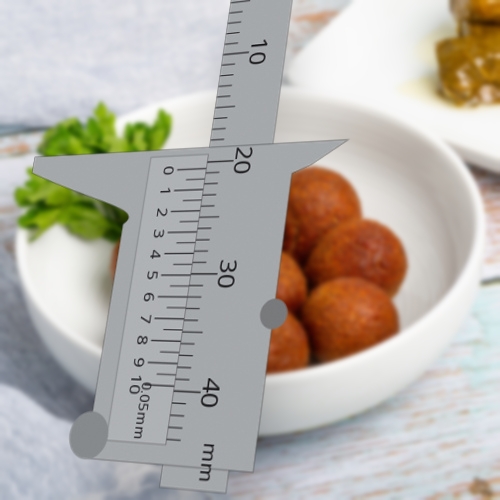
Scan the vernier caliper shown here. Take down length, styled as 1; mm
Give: 20.6; mm
